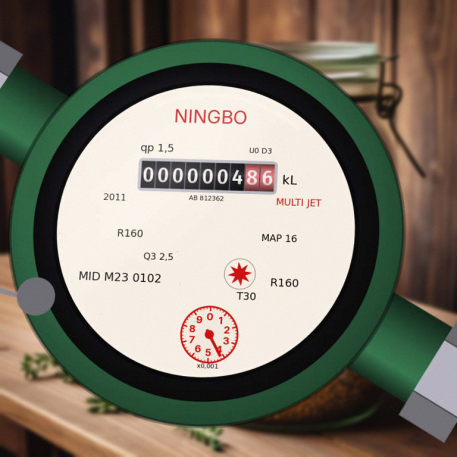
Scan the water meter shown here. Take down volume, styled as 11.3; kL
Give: 4.864; kL
